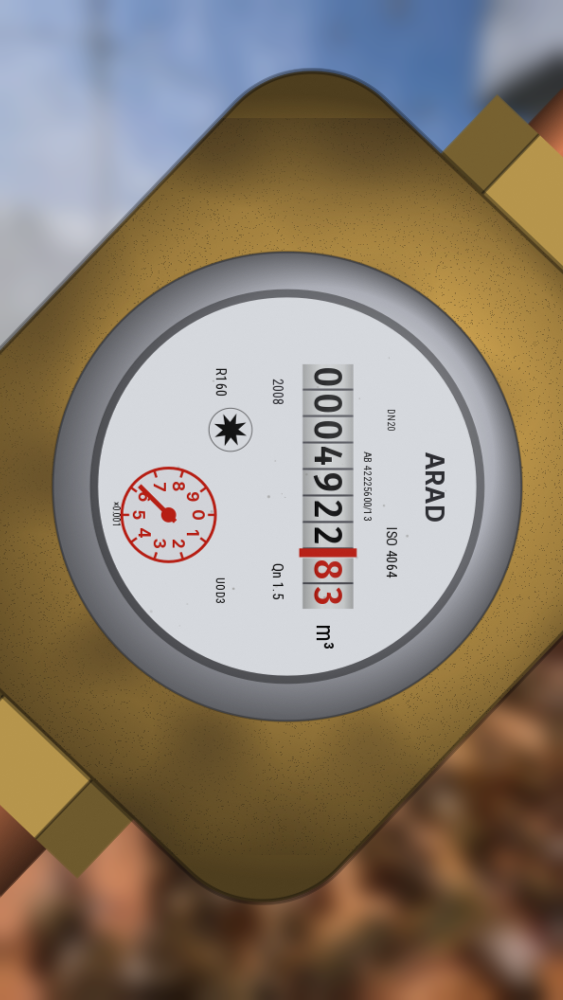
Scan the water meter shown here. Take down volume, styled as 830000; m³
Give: 4922.836; m³
